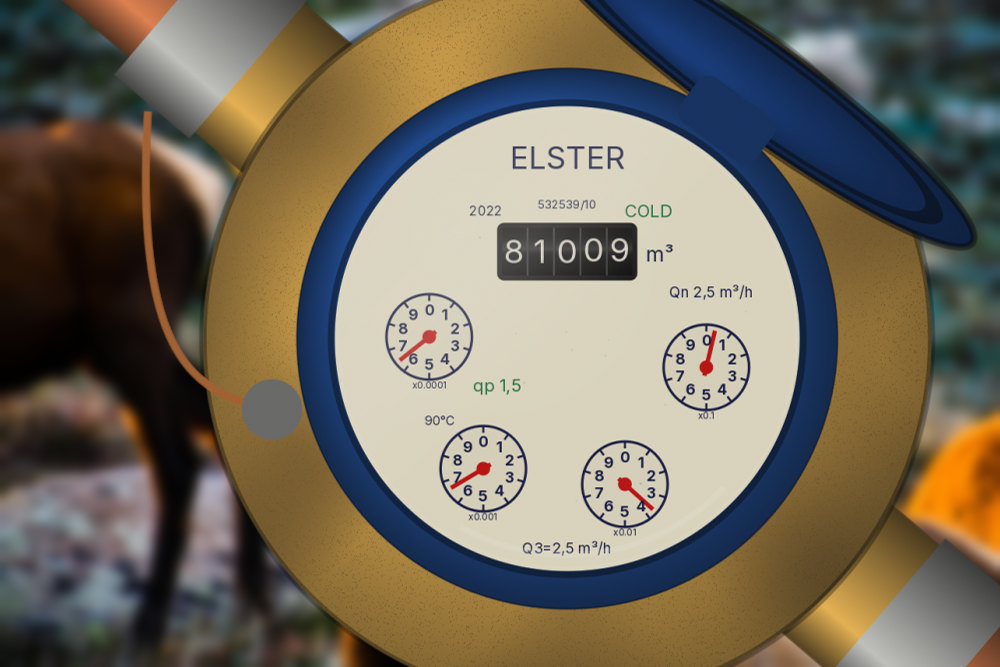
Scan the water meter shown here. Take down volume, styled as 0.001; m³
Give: 81009.0366; m³
